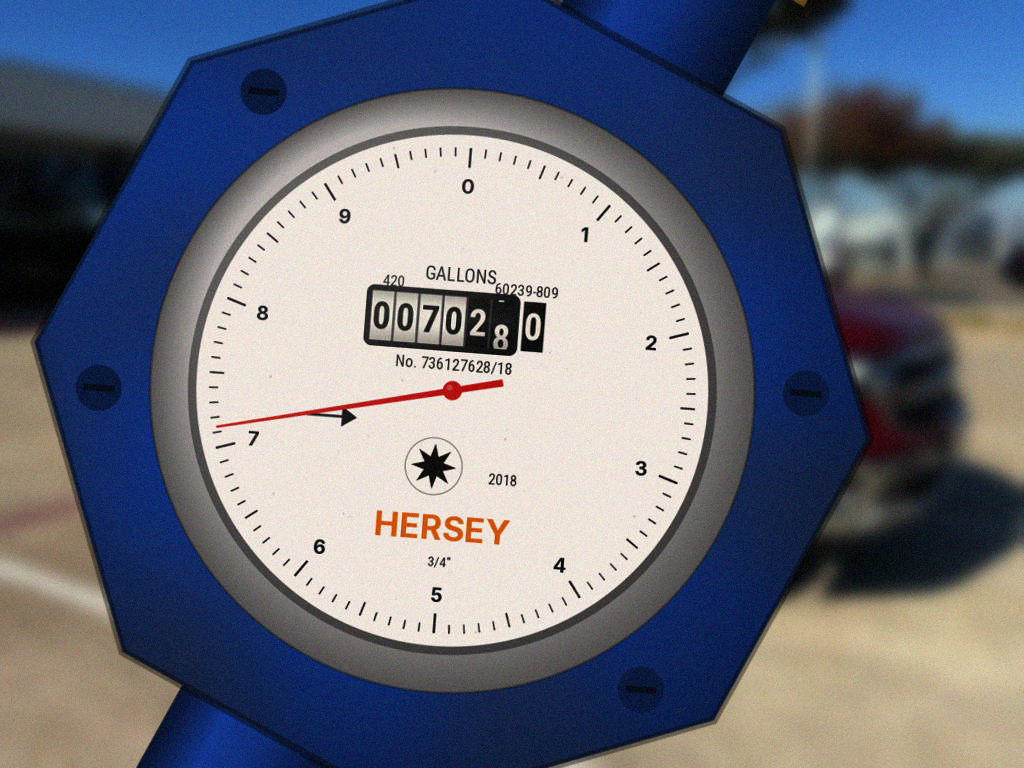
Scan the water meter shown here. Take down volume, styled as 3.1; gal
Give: 70277.1; gal
